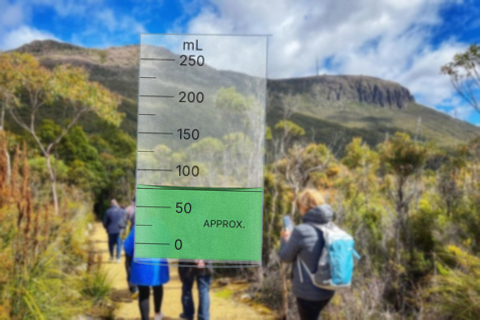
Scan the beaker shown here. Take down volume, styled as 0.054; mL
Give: 75; mL
